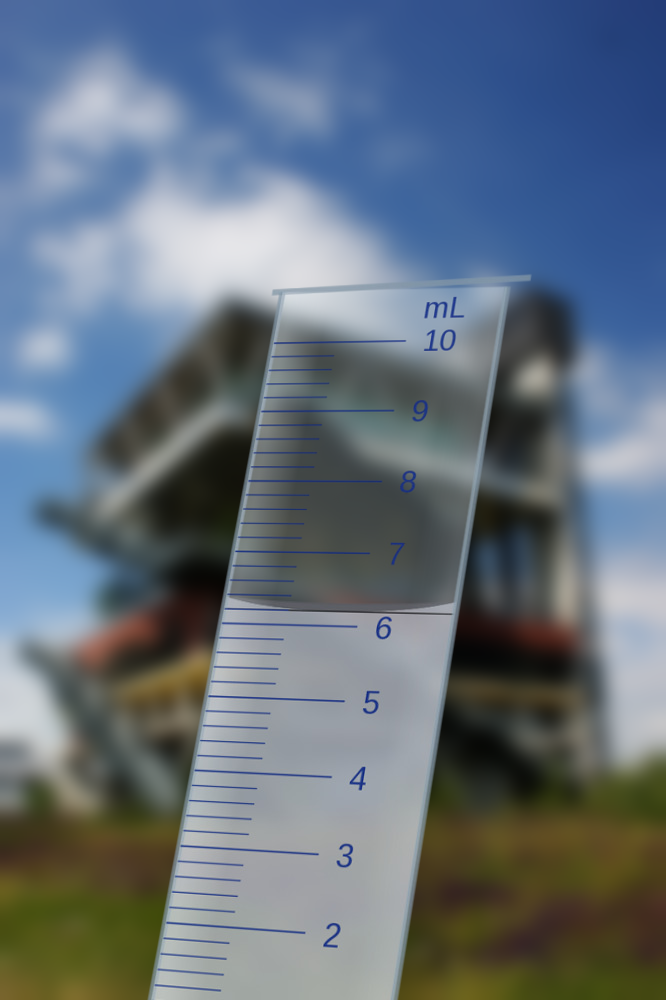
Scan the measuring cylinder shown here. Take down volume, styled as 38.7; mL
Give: 6.2; mL
